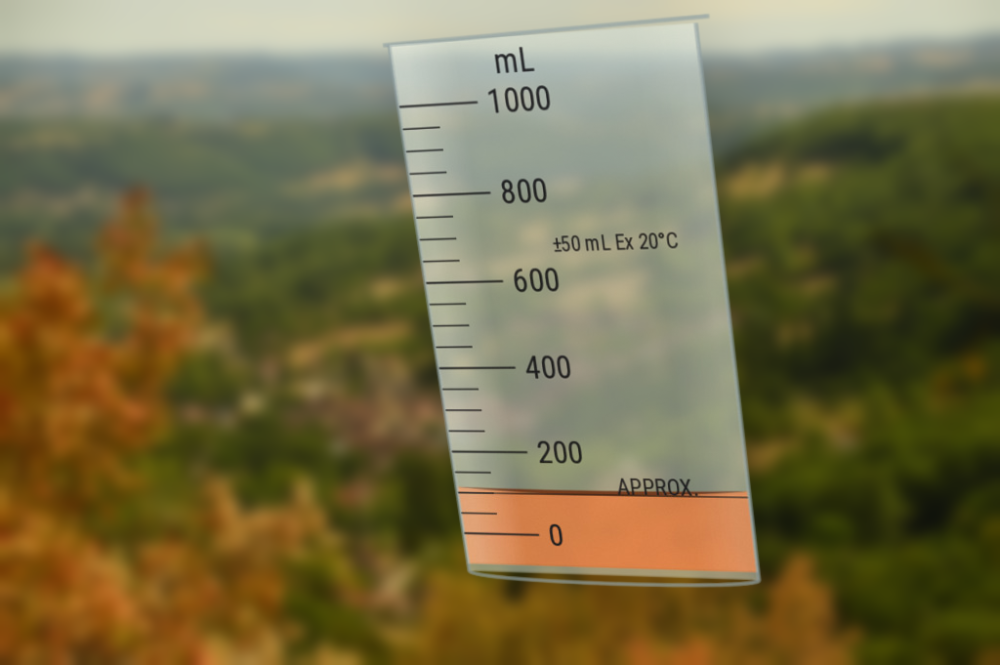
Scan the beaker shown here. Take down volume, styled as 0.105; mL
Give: 100; mL
